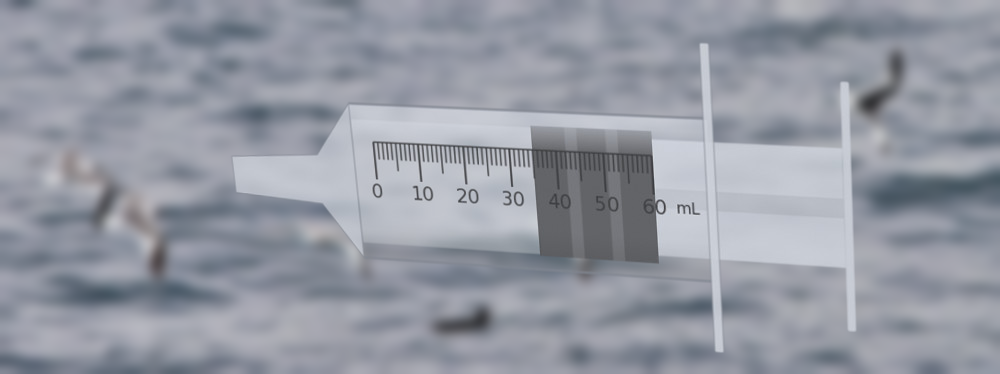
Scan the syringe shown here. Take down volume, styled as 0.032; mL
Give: 35; mL
